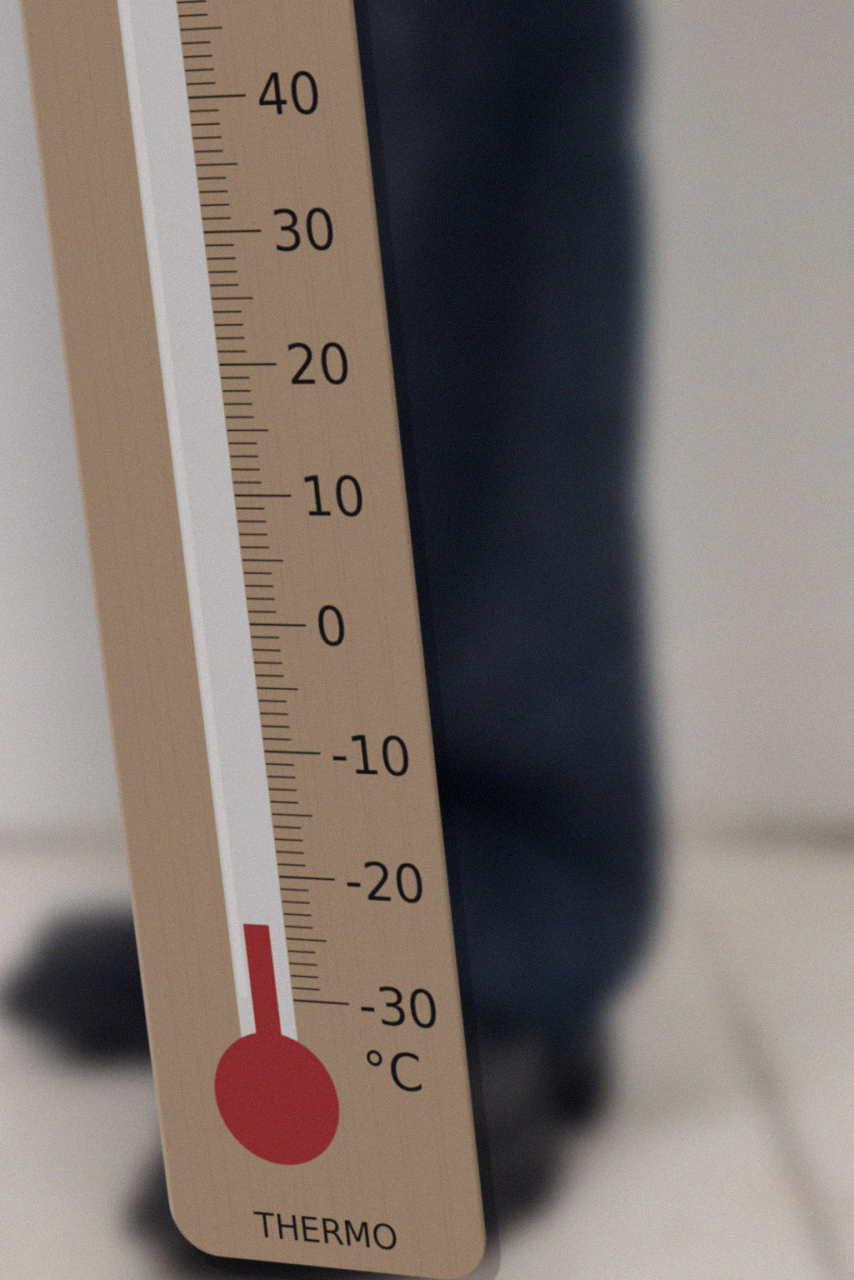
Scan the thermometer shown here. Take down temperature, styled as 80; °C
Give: -24; °C
